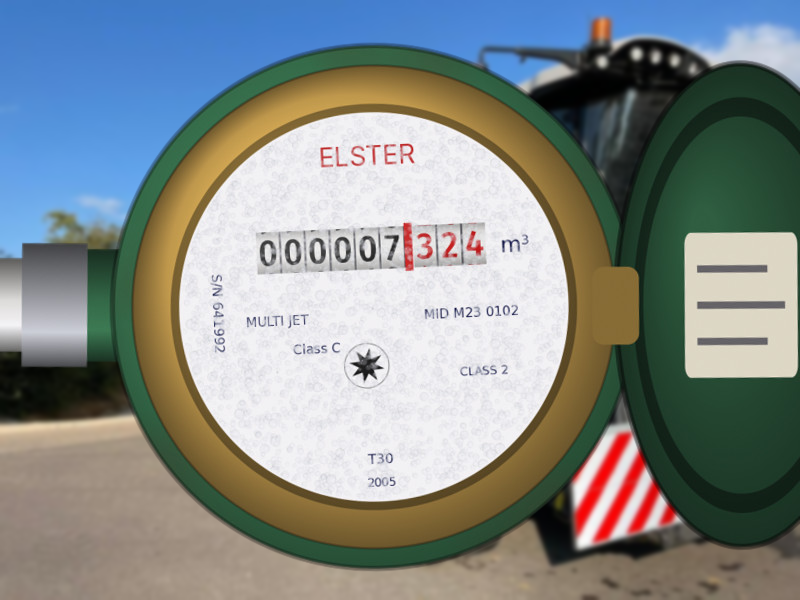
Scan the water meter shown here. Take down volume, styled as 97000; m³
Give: 7.324; m³
